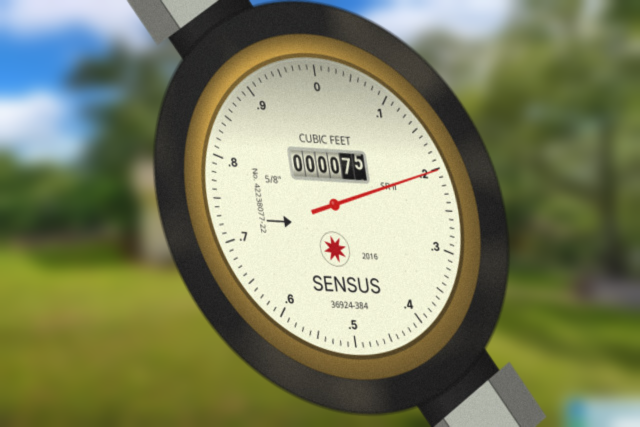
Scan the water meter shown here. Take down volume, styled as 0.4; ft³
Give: 75.20; ft³
